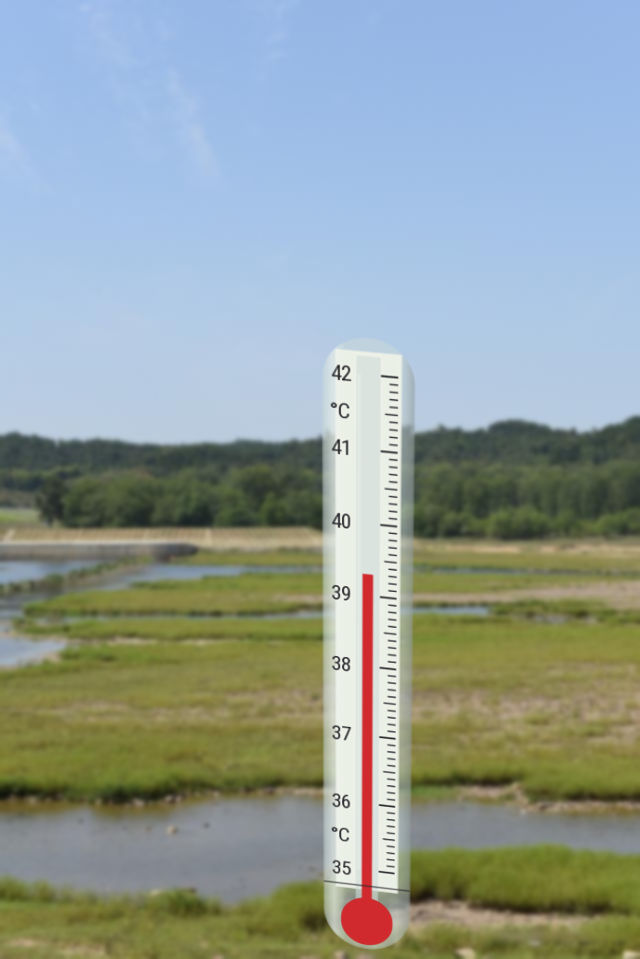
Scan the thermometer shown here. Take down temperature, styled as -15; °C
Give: 39.3; °C
